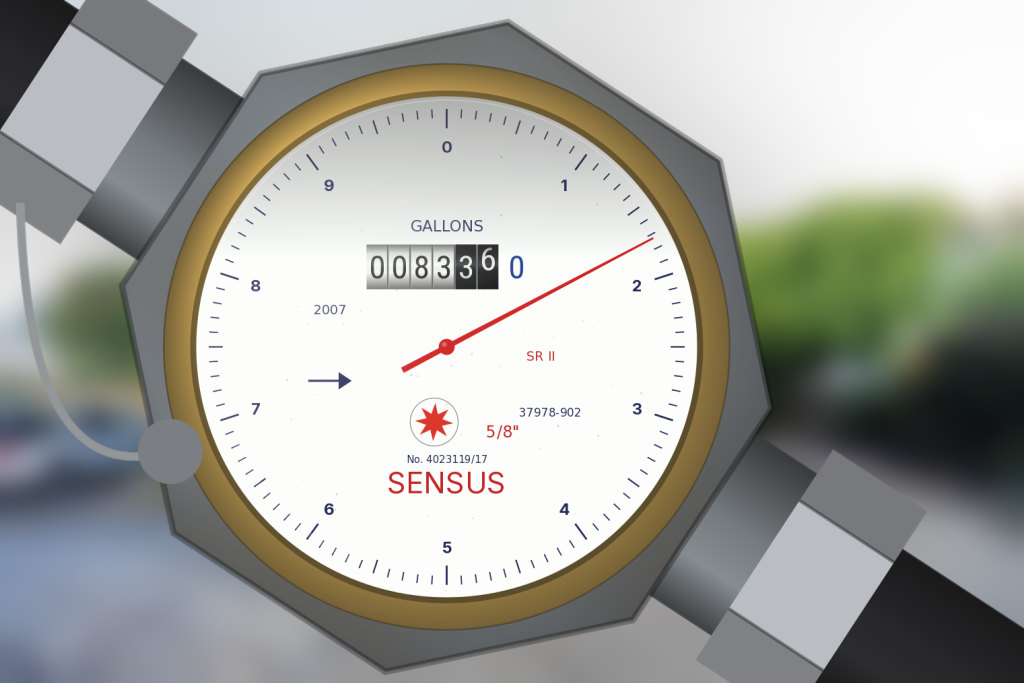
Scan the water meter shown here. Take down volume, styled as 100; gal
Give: 83361.7; gal
